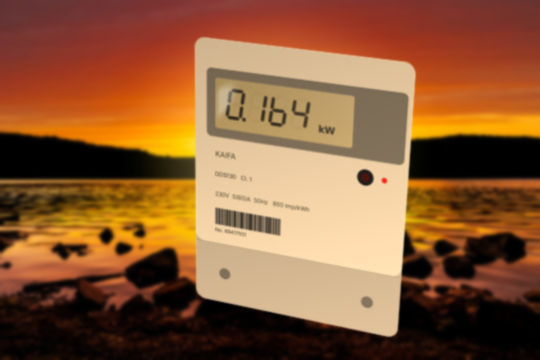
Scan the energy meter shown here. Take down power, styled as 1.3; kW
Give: 0.164; kW
